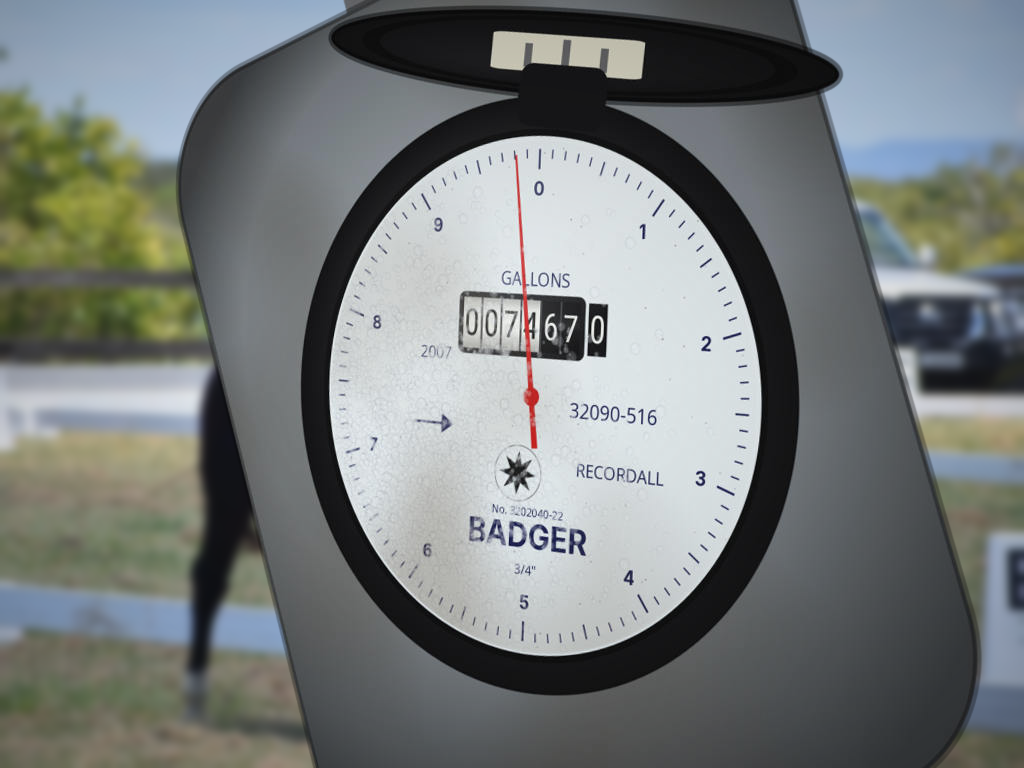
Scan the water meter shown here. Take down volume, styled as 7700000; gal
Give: 74669.8; gal
